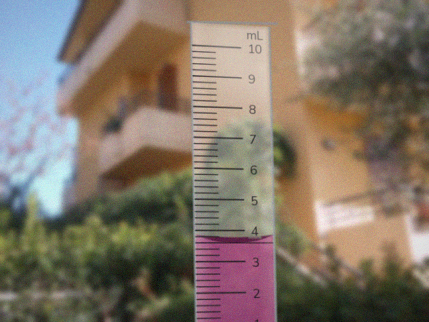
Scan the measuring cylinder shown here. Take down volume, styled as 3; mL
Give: 3.6; mL
